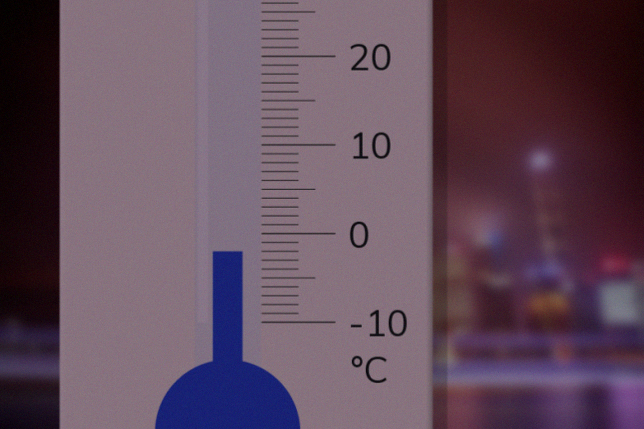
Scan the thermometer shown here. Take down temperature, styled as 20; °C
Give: -2; °C
